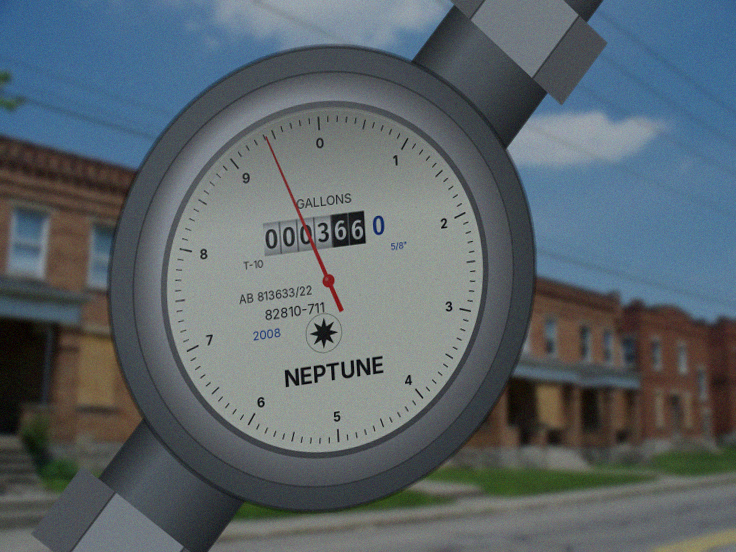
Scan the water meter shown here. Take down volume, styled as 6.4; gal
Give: 3659.4; gal
